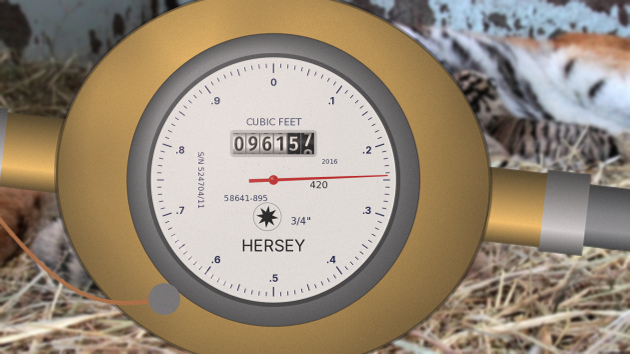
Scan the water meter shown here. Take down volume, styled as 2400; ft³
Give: 96157.24; ft³
